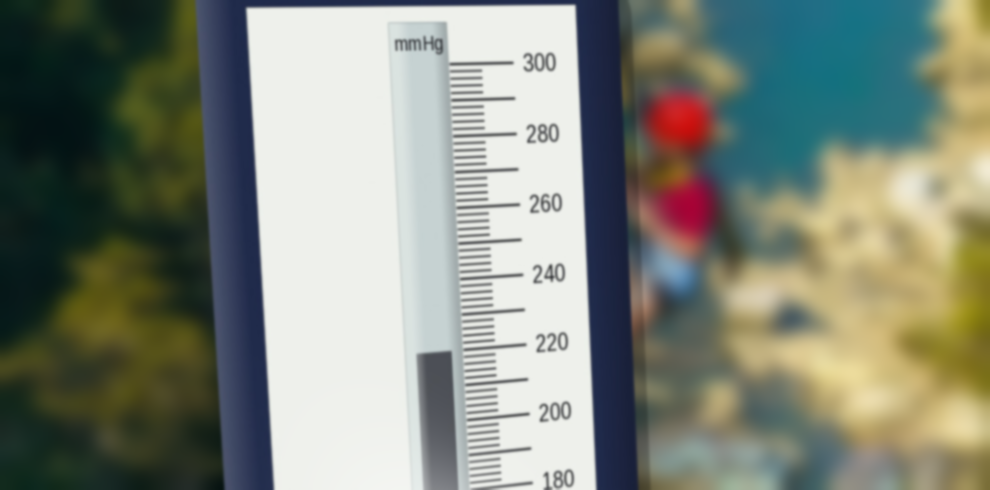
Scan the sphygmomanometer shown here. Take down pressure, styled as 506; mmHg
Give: 220; mmHg
